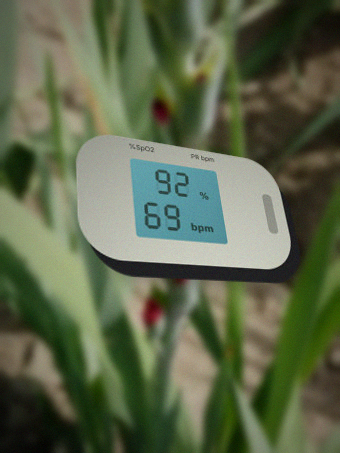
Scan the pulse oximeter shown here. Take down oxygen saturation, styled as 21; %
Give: 92; %
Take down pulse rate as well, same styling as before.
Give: 69; bpm
